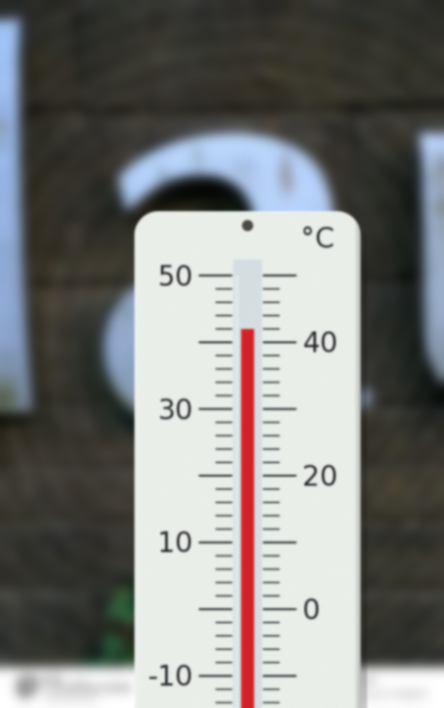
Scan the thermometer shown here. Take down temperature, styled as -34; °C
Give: 42; °C
